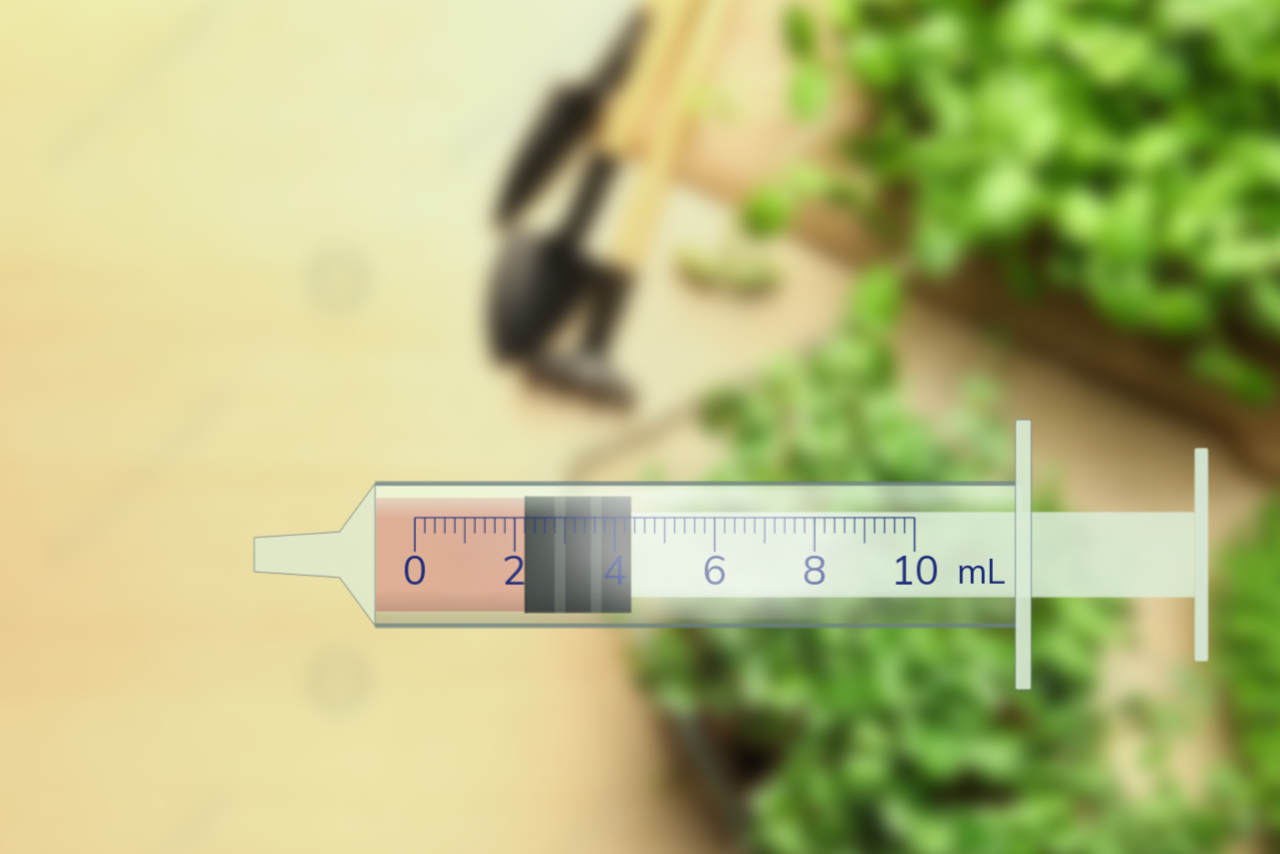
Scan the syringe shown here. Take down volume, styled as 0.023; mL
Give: 2.2; mL
